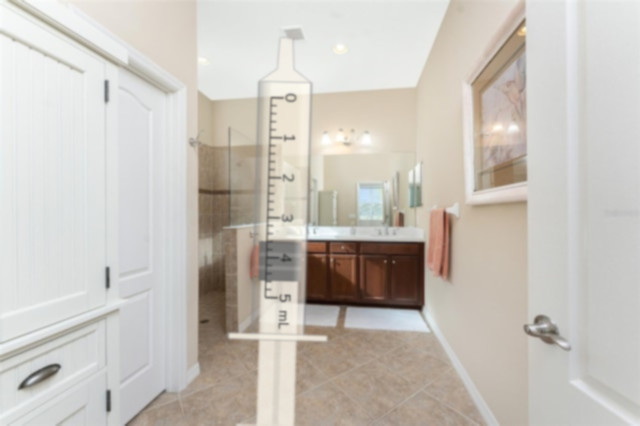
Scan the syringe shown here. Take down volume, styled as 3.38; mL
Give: 3.6; mL
